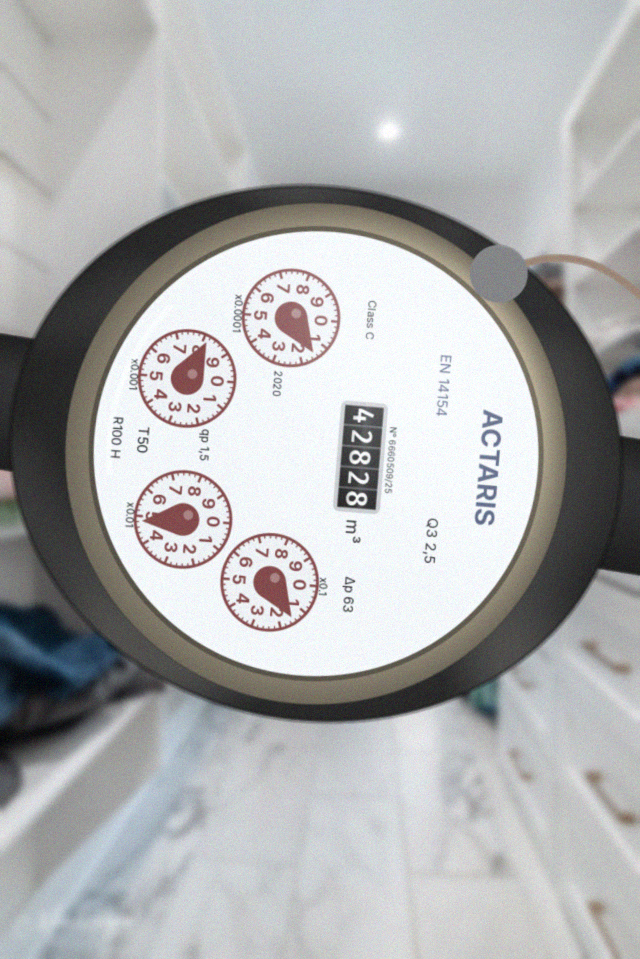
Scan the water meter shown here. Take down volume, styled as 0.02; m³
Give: 42828.1481; m³
